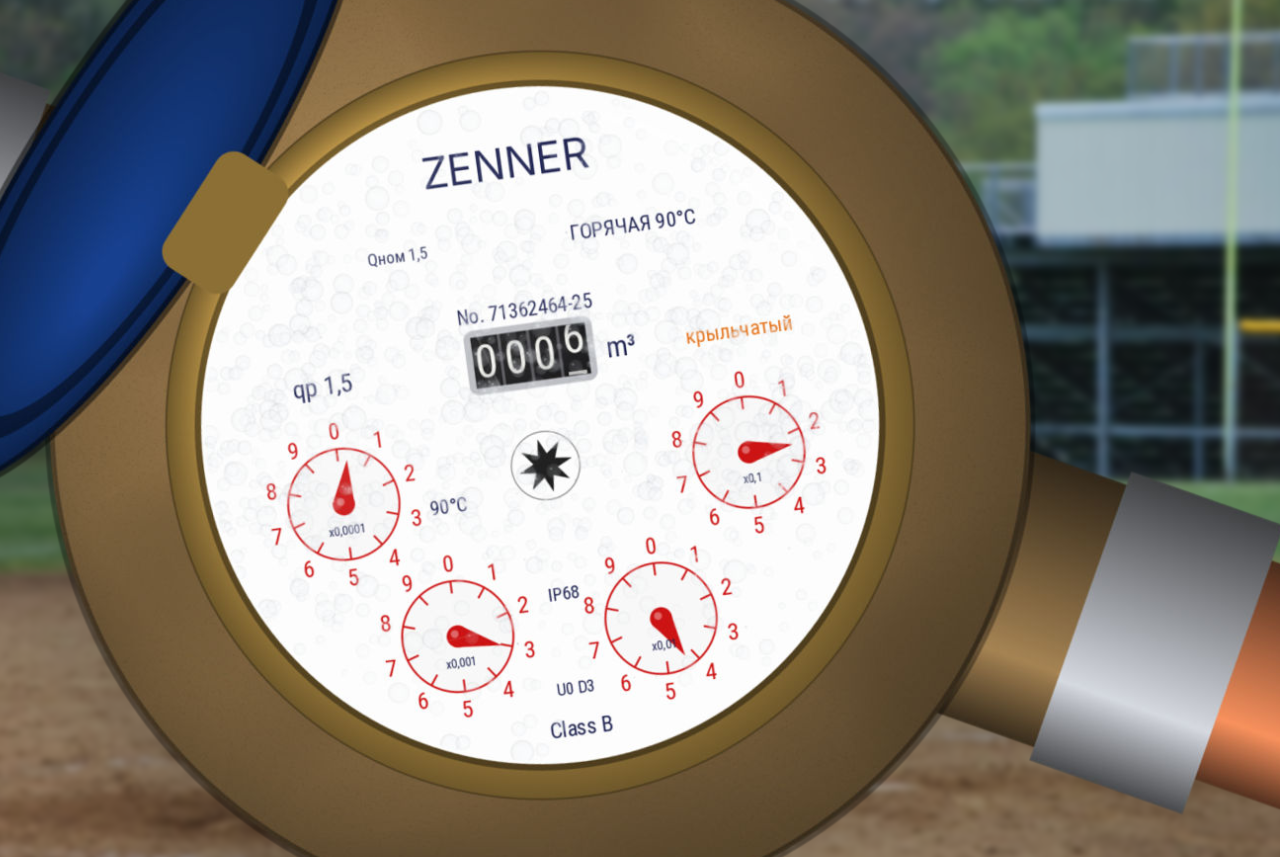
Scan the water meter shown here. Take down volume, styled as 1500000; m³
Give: 6.2430; m³
